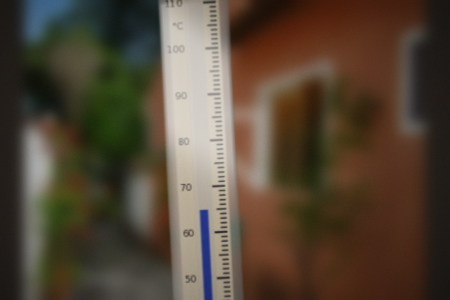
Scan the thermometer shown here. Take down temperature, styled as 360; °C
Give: 65; °C
